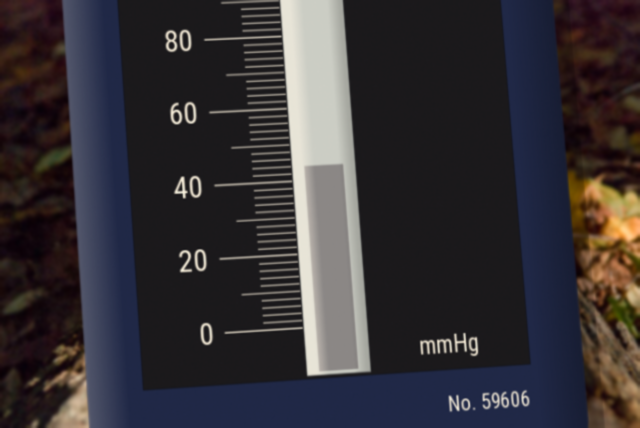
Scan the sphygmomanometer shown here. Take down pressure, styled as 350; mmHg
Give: 44; mmHg
